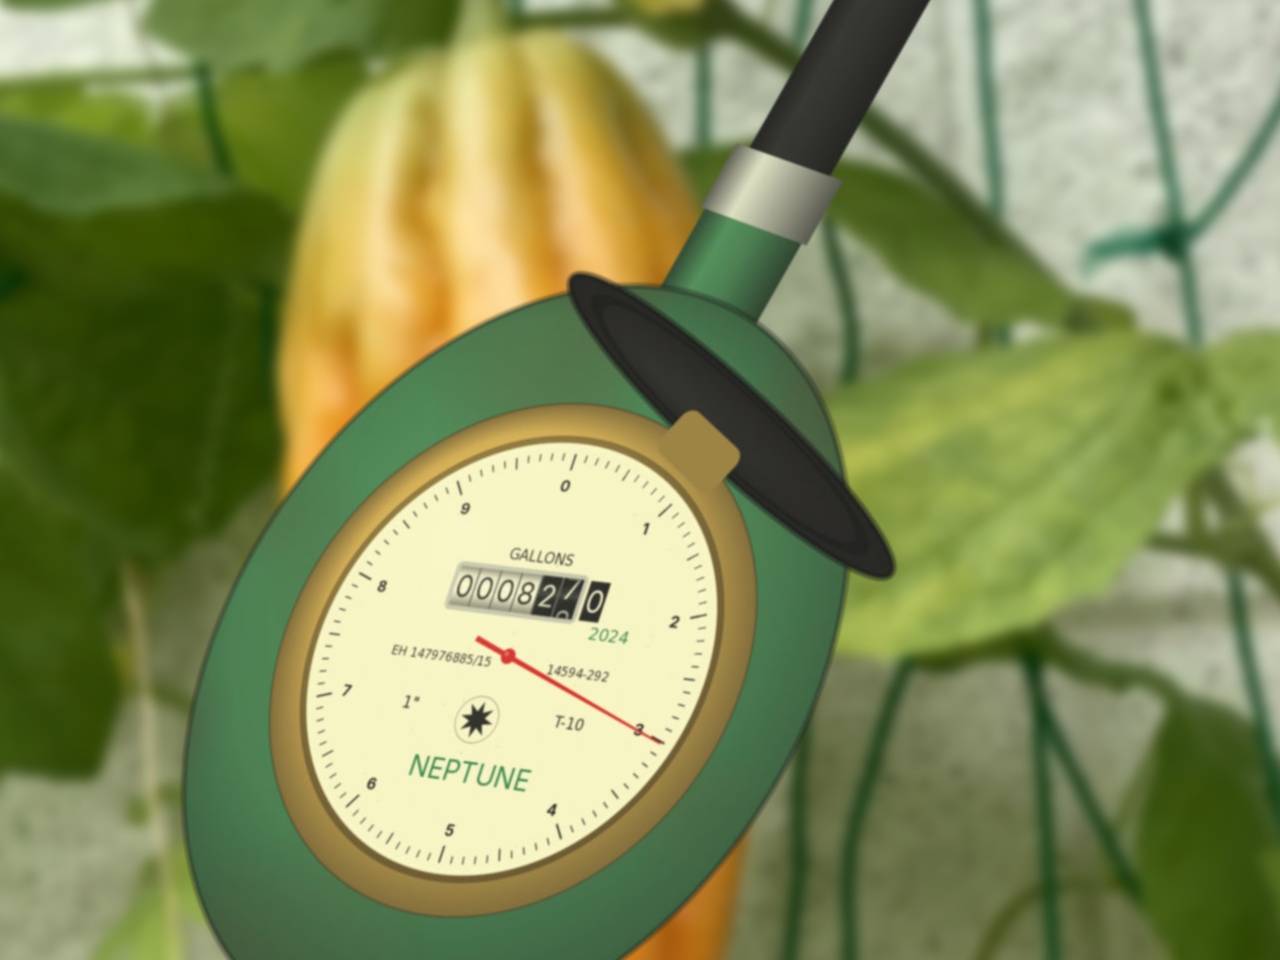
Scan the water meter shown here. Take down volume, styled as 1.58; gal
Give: 8273.0; gal
